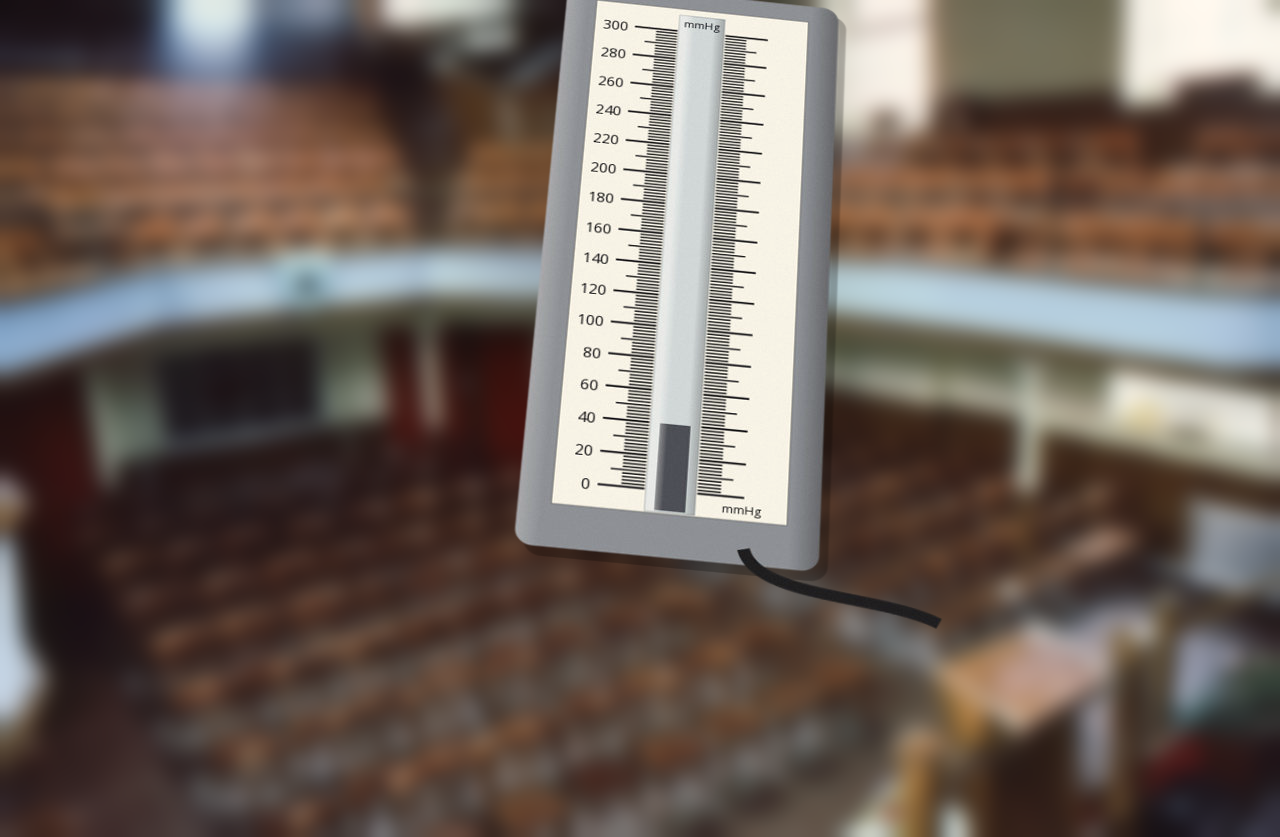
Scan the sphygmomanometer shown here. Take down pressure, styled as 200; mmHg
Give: 40; mmHg
